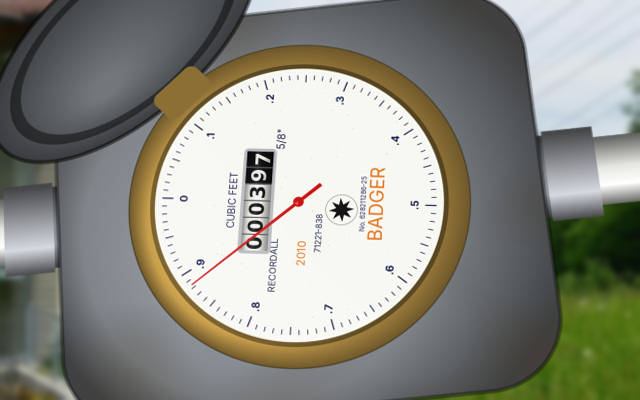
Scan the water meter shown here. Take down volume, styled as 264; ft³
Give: 396.88; ft³
